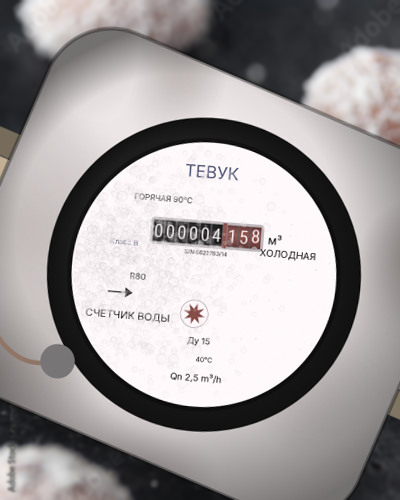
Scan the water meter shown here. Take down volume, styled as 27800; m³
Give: 4.158; m³
